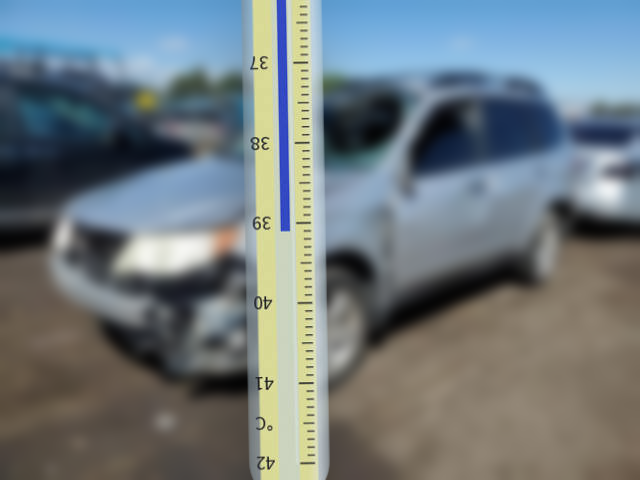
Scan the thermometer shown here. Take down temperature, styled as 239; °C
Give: 39.1; °C
